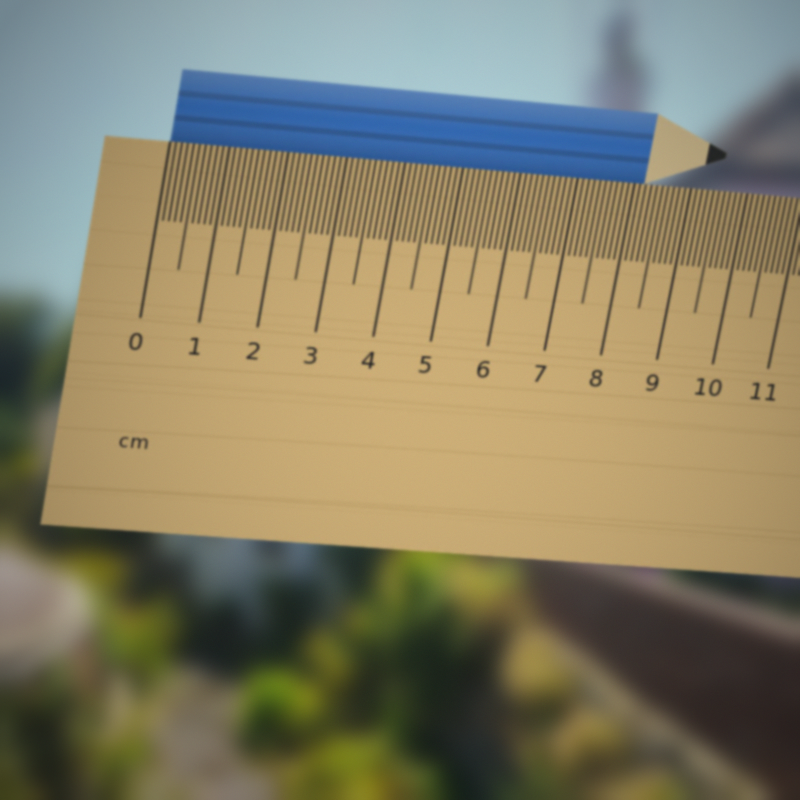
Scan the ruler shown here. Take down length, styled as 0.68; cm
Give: 9.5; cm
